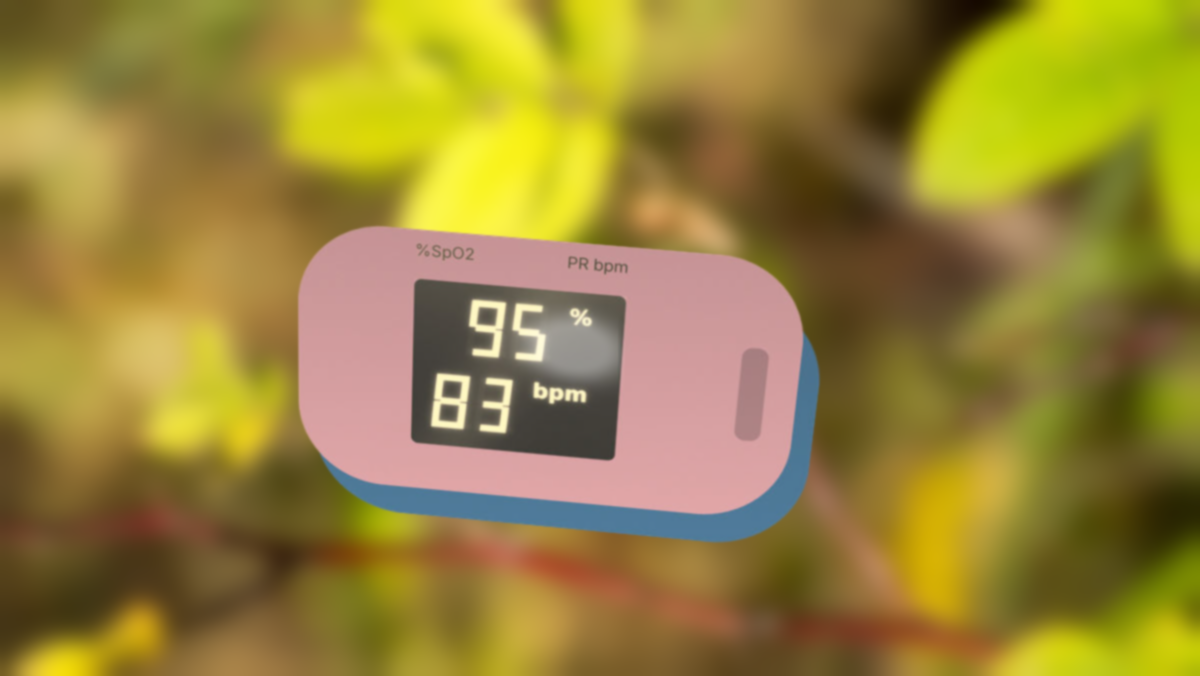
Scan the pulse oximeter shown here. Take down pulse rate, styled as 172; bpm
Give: 83; bpm
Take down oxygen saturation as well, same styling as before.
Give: 95; %
